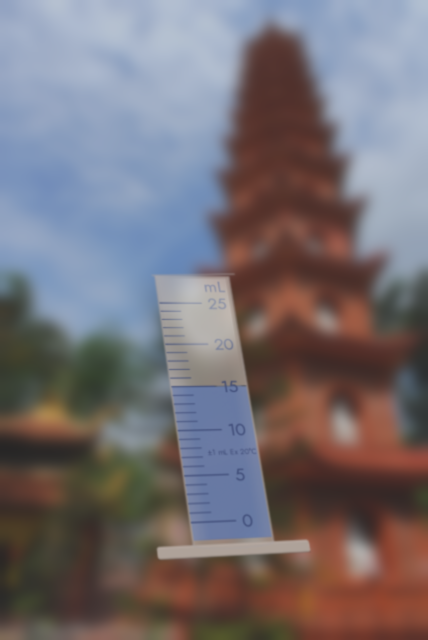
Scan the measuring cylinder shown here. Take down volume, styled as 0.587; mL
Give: 15; mL
